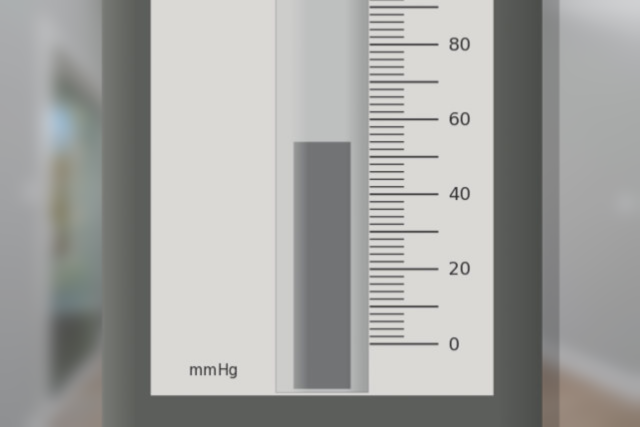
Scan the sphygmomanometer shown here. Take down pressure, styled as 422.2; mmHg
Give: 54; mmHg
